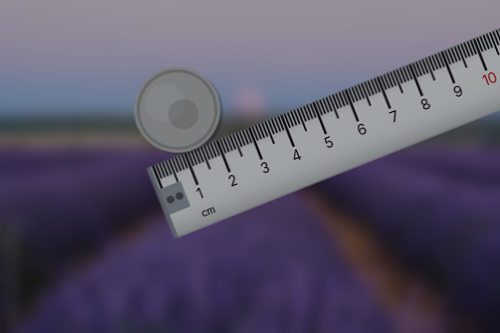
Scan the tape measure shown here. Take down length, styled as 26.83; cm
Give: 2.5; cm
